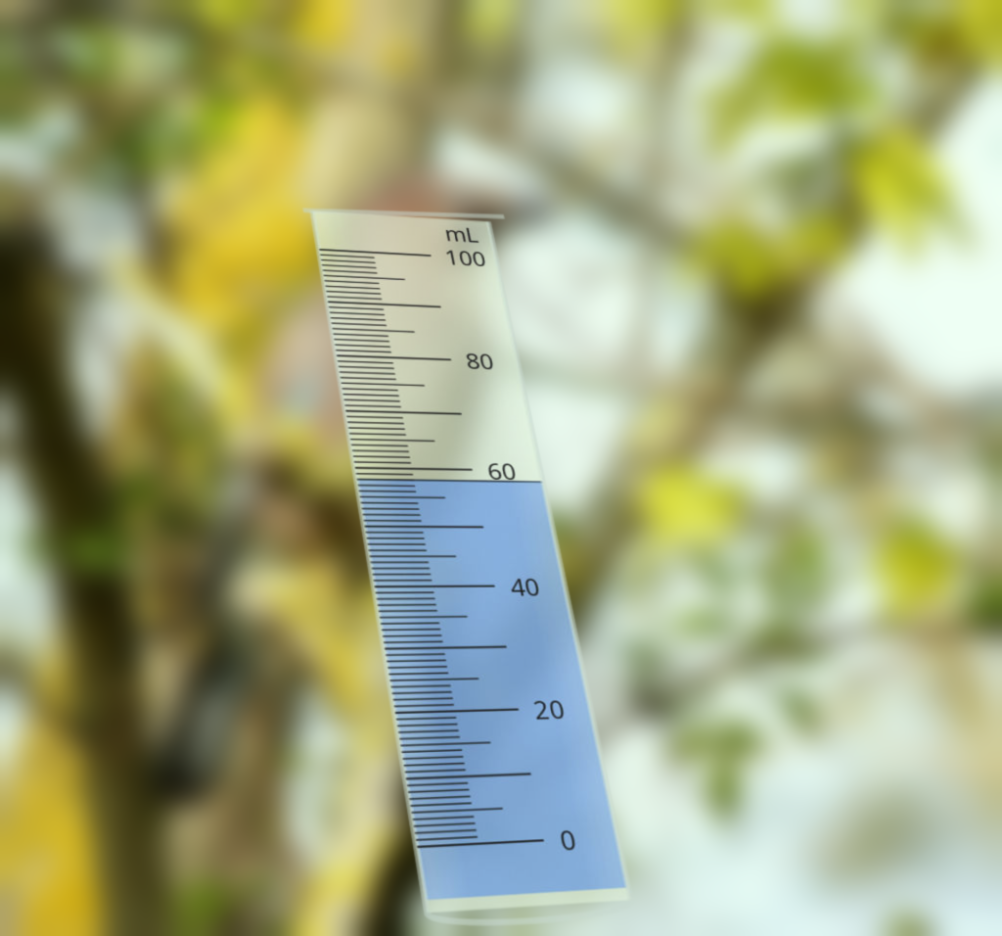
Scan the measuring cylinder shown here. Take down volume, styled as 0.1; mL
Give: 58; mL
